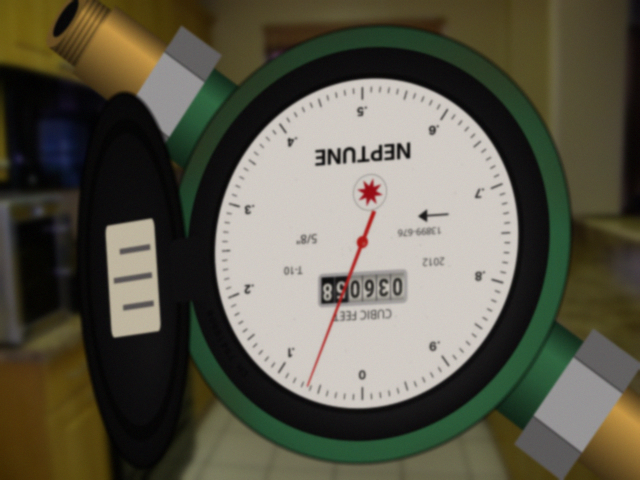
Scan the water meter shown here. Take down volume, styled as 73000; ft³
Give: 36058.06; ft³
